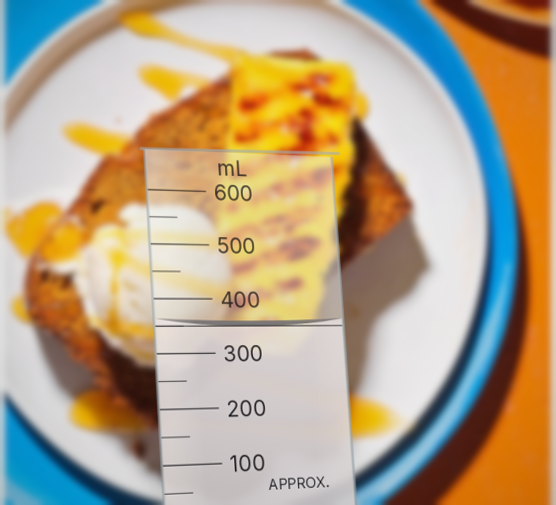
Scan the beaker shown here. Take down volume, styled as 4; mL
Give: 350; mL
